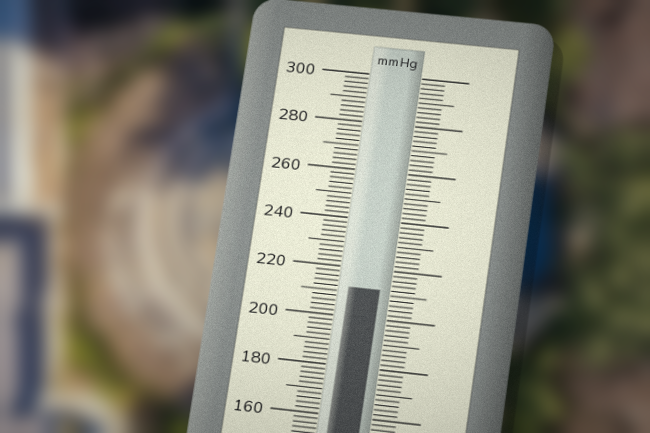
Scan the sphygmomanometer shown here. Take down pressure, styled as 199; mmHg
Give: 212; mmHg
